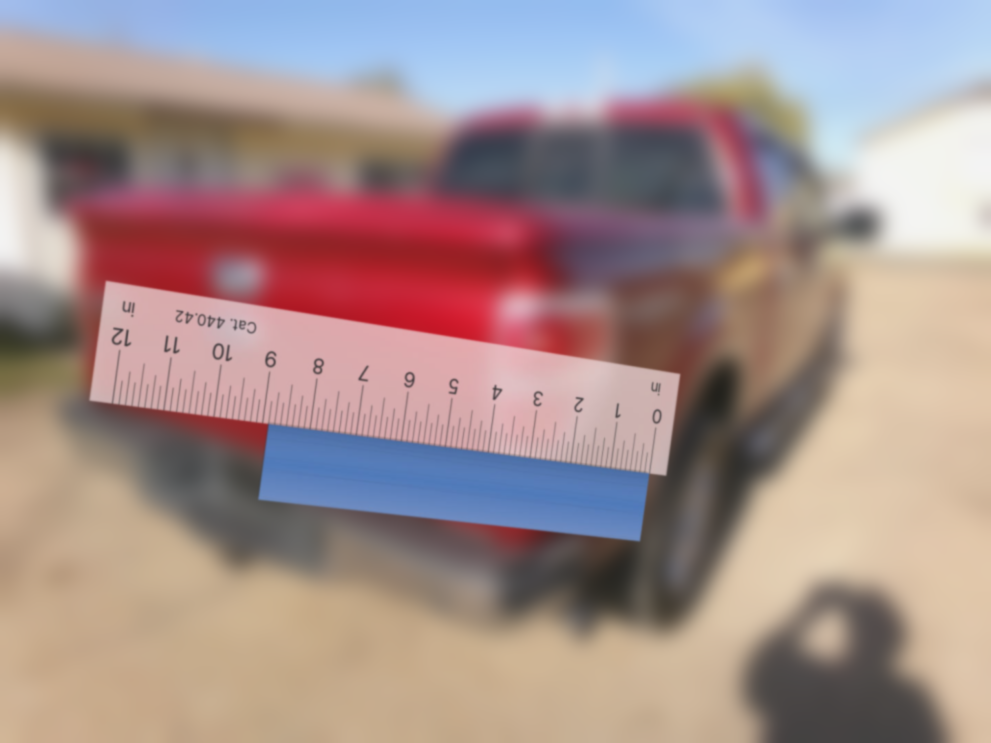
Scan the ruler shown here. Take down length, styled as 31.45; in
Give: 8.875; in
